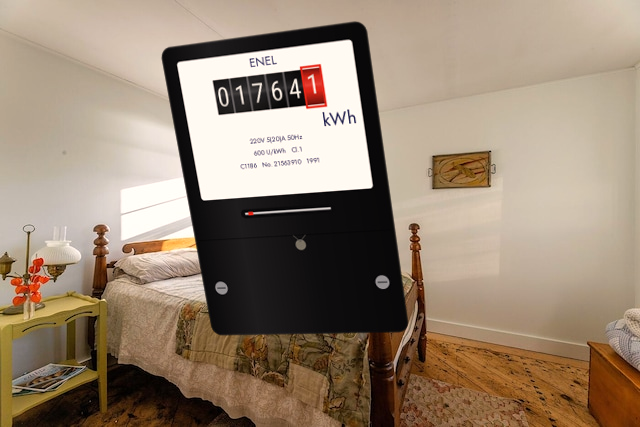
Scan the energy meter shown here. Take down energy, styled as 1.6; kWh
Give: 1764.1; kWh
